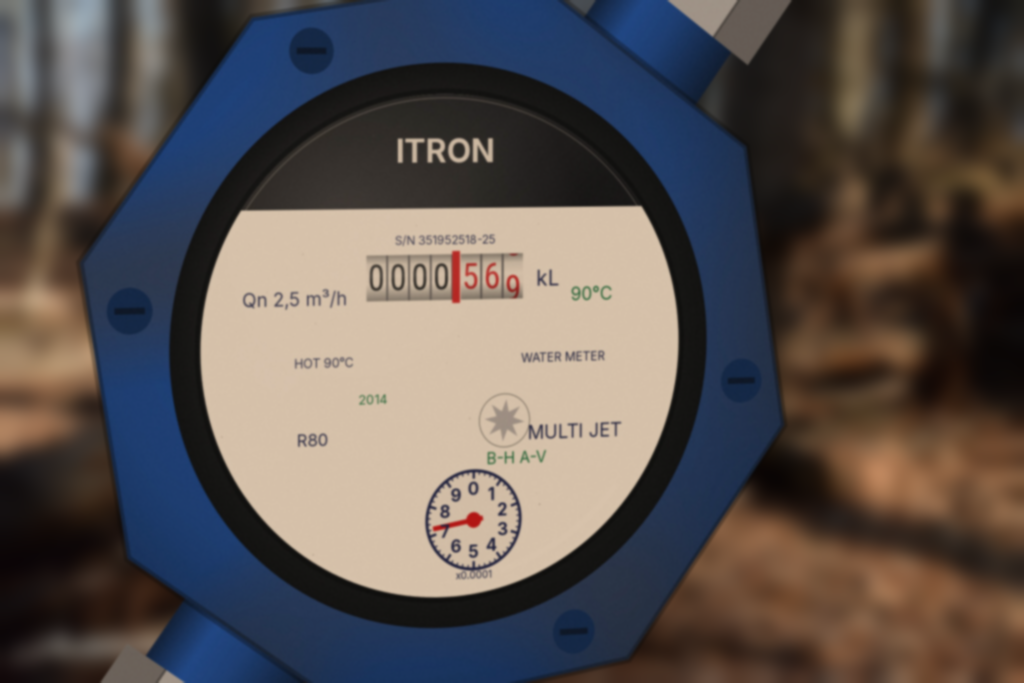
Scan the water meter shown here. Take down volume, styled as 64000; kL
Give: 0.5687; kL
